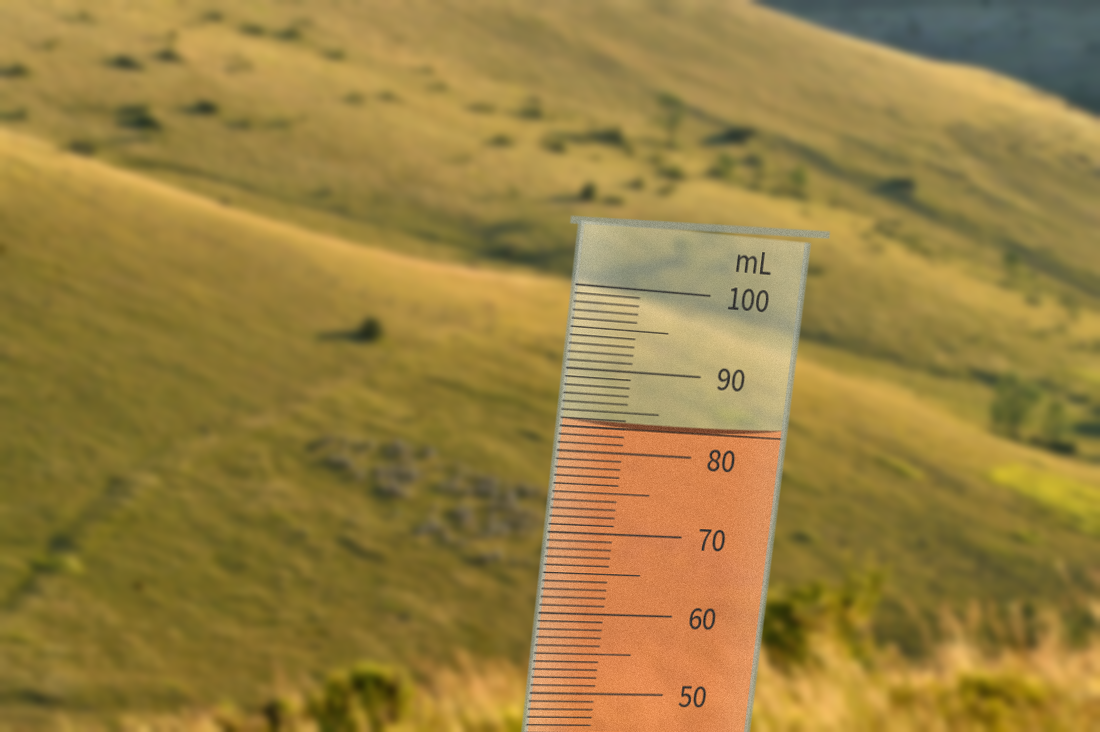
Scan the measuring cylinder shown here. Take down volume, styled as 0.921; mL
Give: 83; mL
